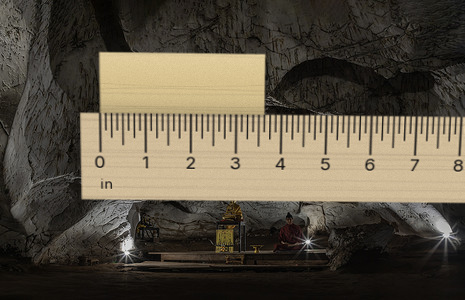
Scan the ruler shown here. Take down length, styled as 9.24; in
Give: 3.625; in
